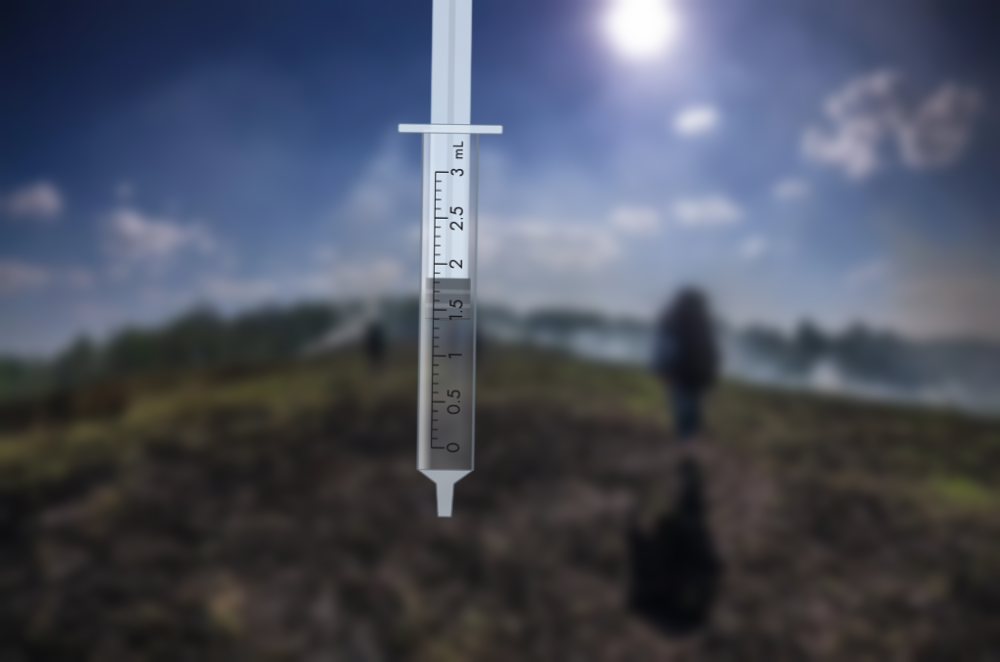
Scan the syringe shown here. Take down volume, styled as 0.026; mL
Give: 1.4; mL
